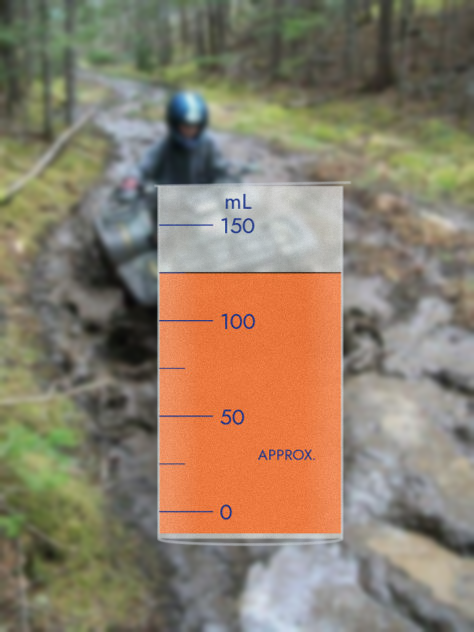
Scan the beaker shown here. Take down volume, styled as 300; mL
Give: 125; mL
